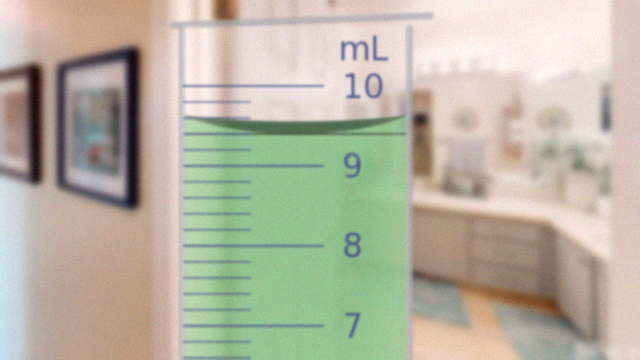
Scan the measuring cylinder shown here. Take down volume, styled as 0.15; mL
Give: 9.4; mL
